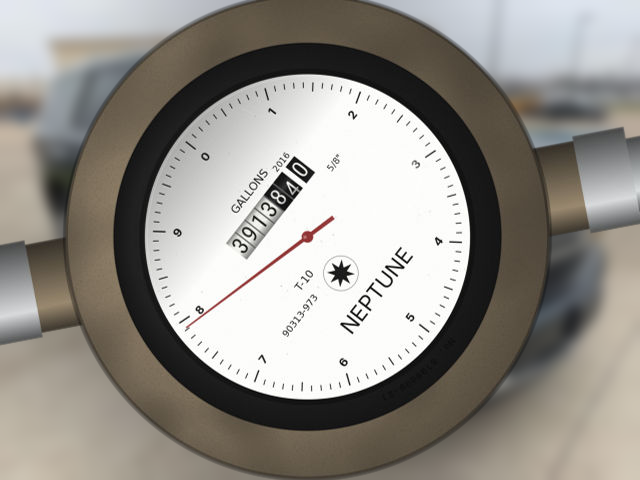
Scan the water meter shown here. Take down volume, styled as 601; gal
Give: 3913837.9; gal
